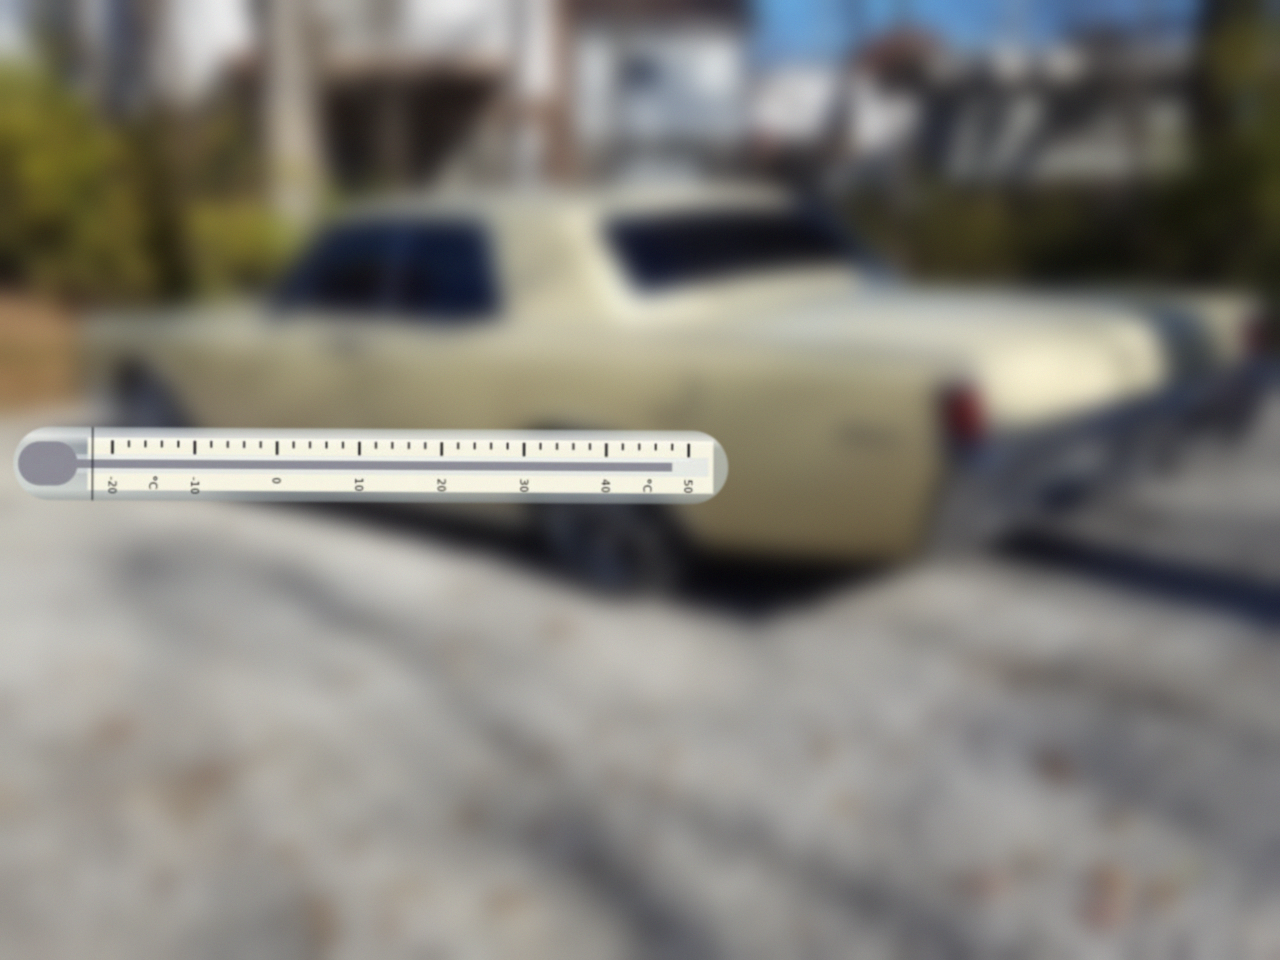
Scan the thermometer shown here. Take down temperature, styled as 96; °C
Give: 48; °C
